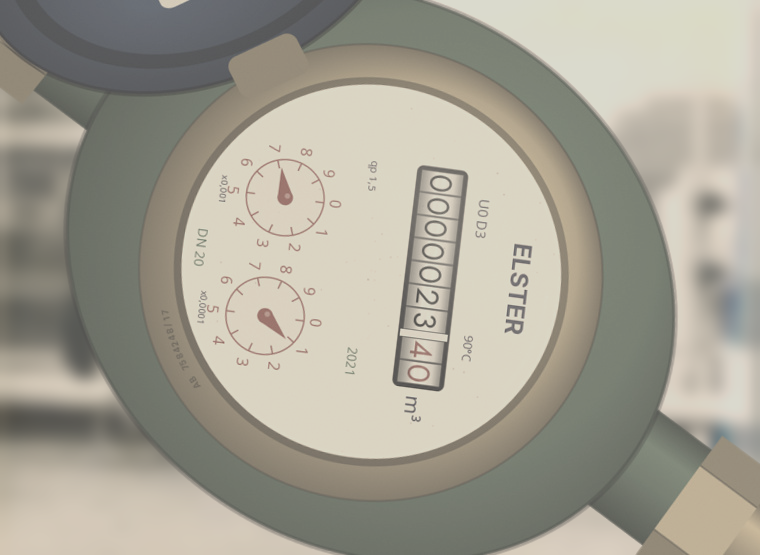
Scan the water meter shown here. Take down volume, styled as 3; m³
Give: 23.4071; m³
